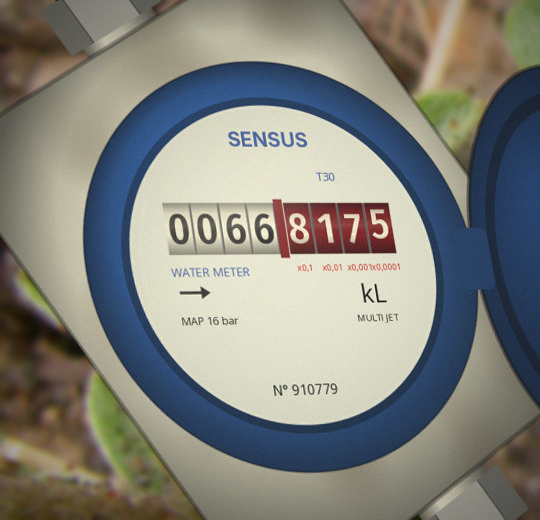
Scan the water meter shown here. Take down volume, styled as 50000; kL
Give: 66.8175; kL
